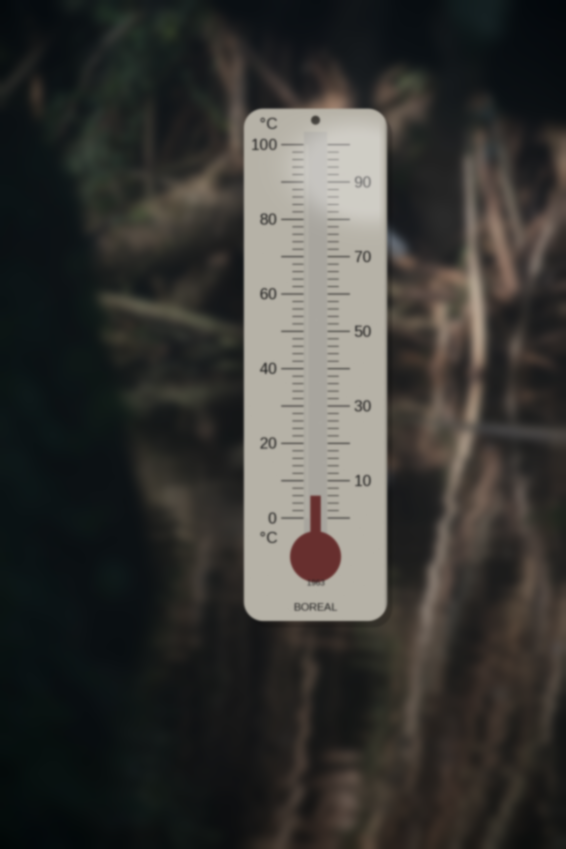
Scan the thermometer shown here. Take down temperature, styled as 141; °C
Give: 6; °C
